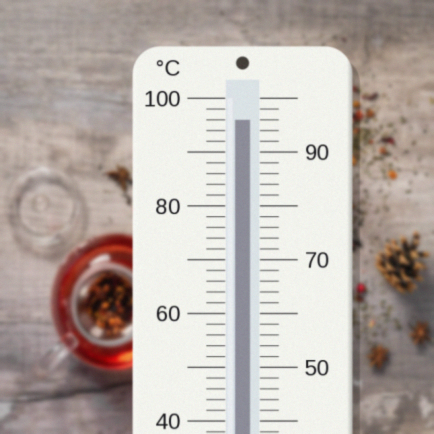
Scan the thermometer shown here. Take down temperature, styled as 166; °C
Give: 96; °C
